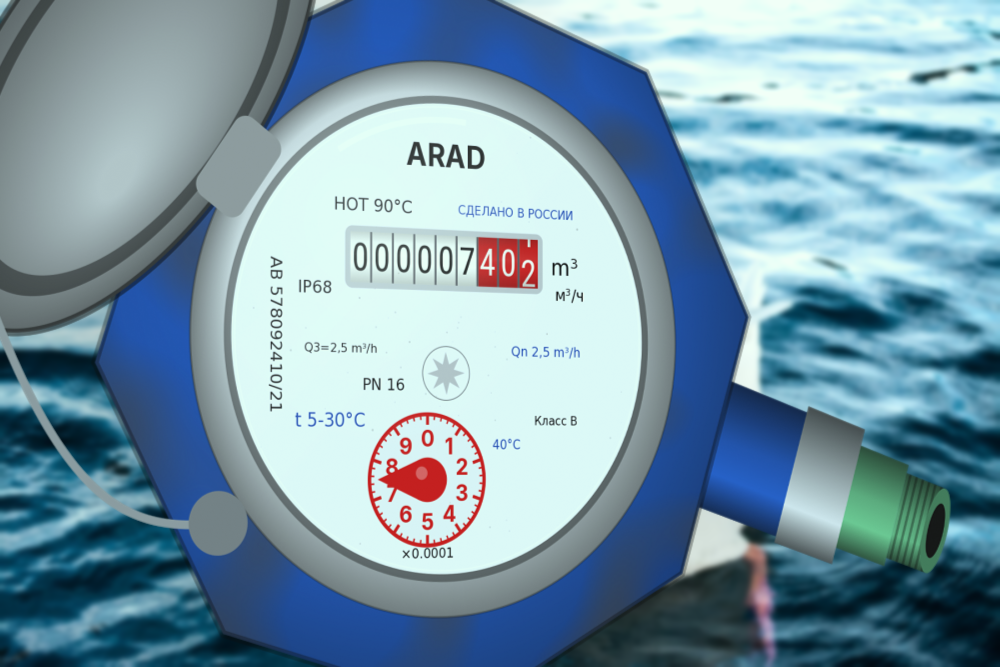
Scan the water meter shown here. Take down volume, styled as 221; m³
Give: 7.4017; m³
